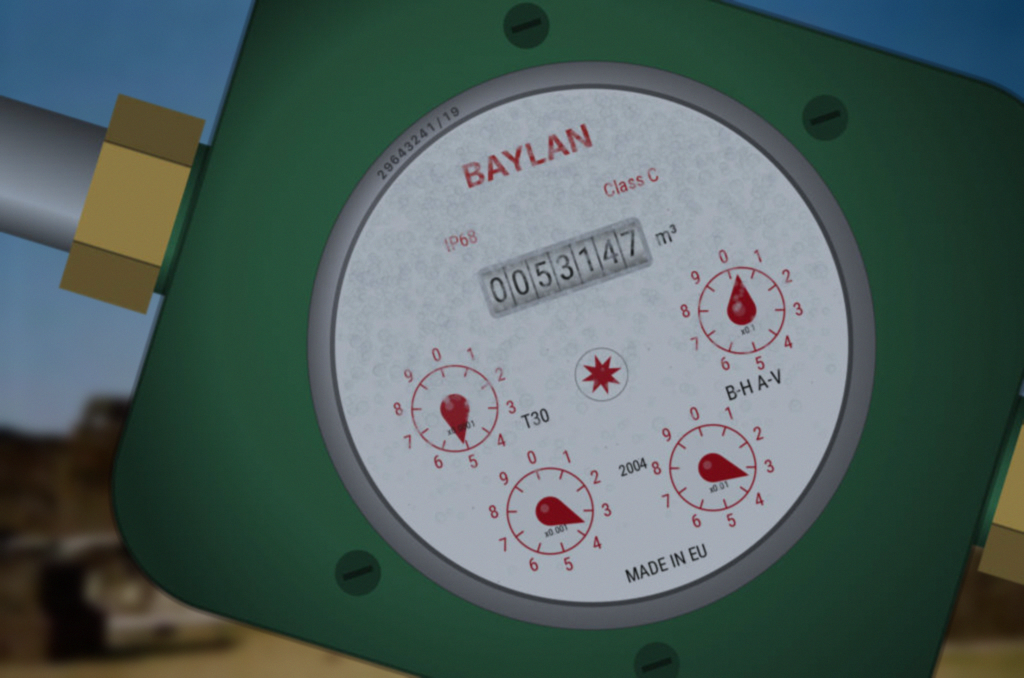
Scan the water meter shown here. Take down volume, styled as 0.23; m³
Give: 53147.0335; m³
